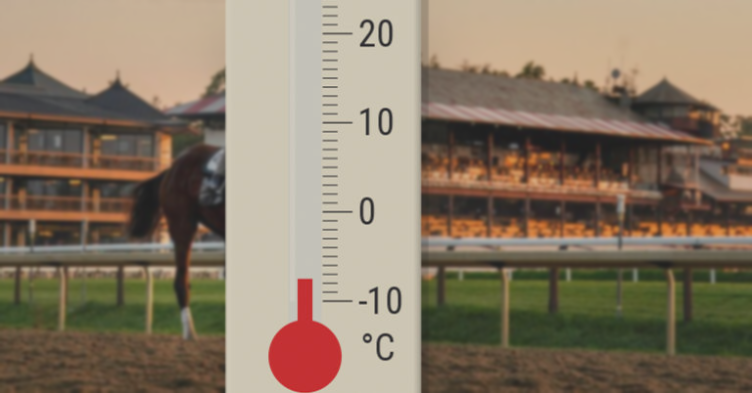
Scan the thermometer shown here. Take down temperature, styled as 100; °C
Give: -7.5; °C
